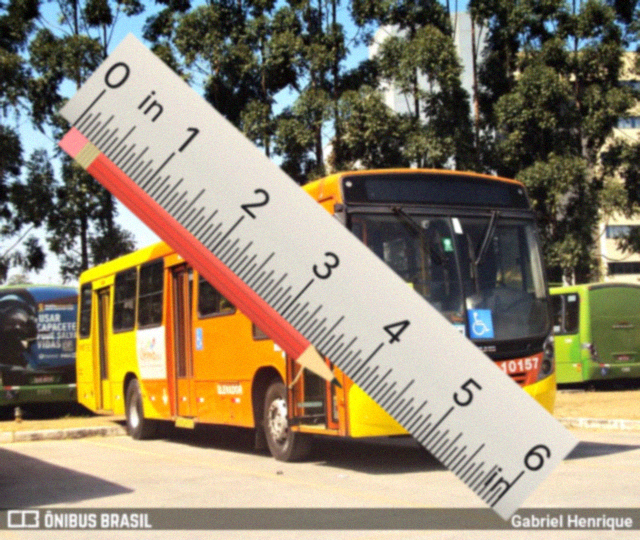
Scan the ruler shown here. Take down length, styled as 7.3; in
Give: 4; in
